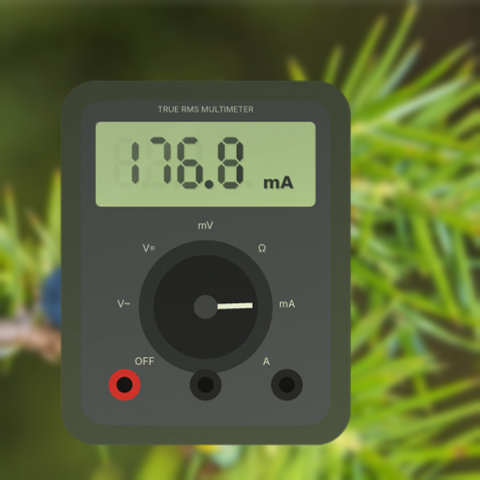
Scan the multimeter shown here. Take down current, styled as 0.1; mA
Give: 176.8; mA
